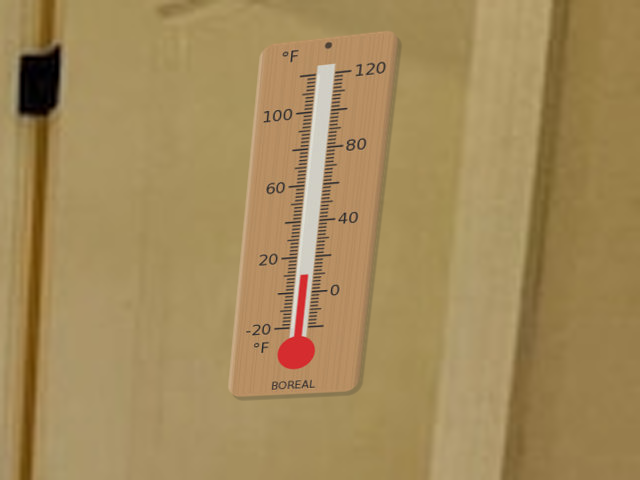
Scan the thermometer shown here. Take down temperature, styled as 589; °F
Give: 10; °F
